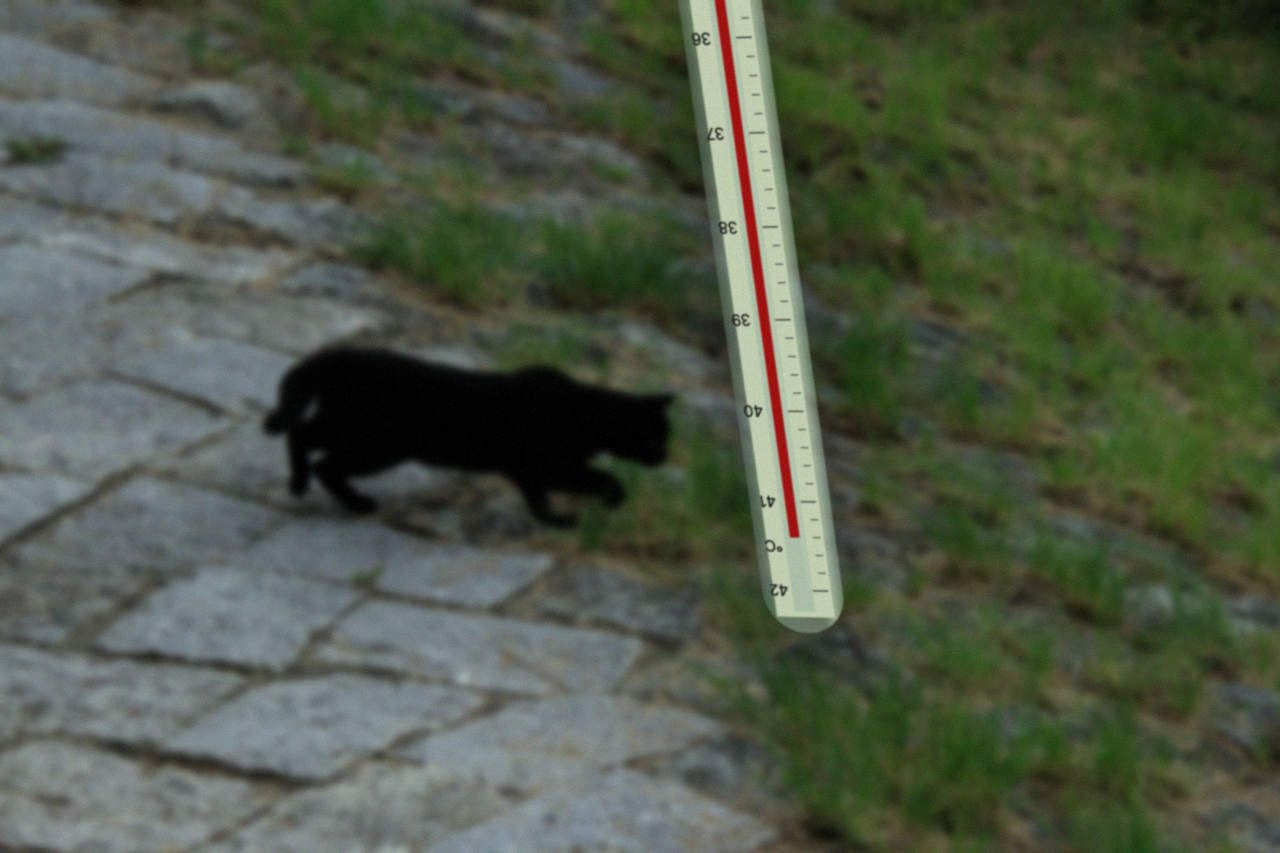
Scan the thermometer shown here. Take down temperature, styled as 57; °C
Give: 41.4; °C
